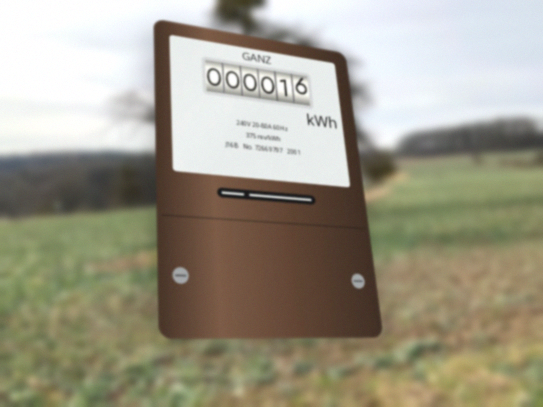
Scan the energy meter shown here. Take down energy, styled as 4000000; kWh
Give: 16; kWh
